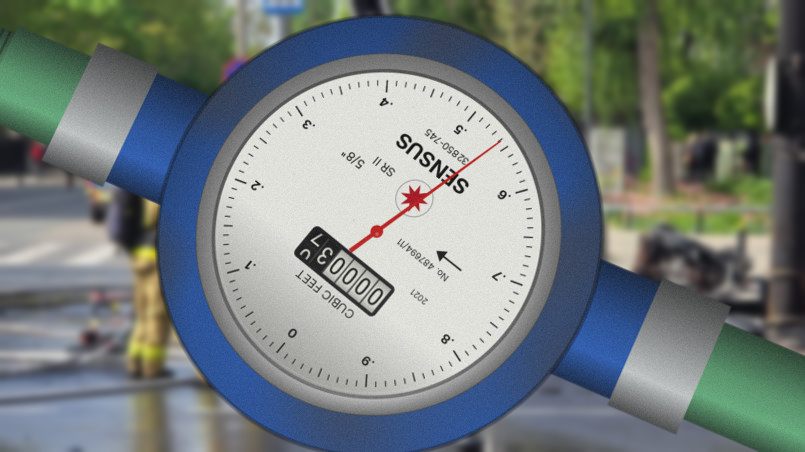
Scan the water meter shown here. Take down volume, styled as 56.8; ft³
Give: 36.54; ft³
